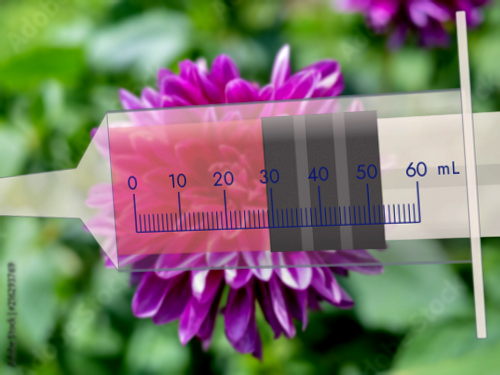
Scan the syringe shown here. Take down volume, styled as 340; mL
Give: 29; mL
